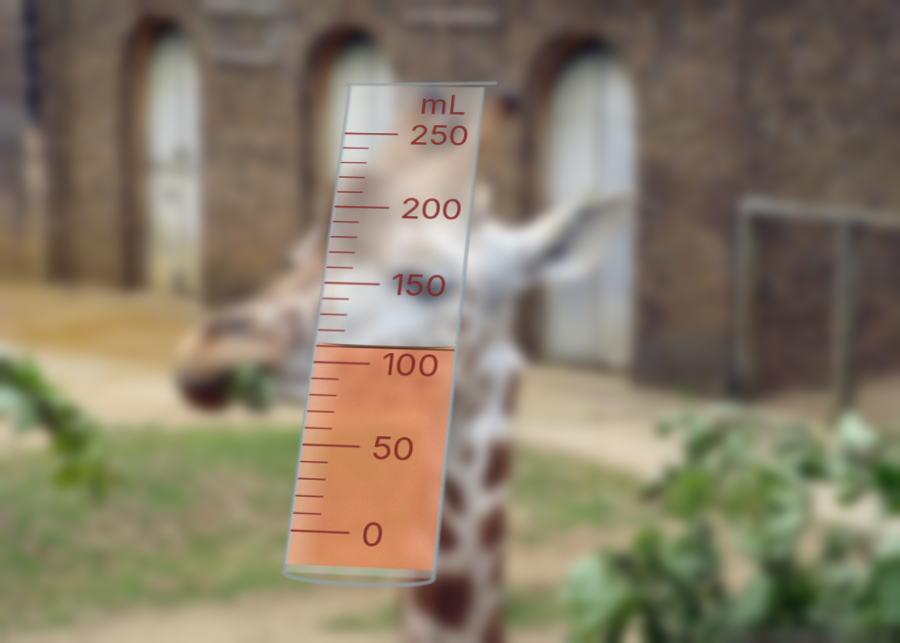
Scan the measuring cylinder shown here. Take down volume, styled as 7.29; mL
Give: 110; mL
